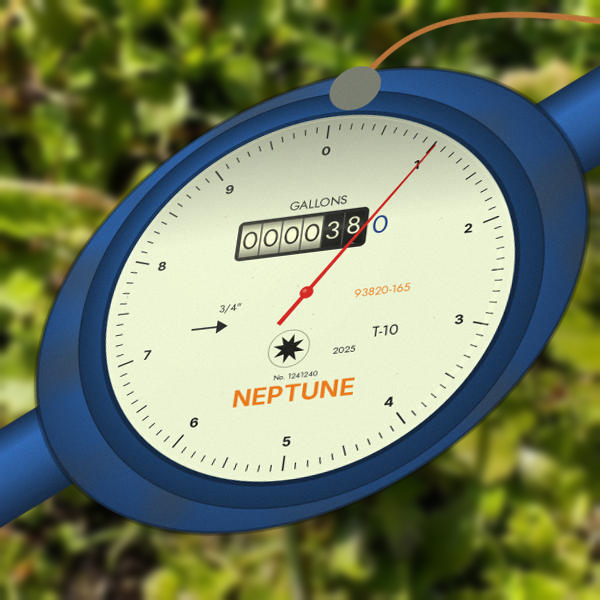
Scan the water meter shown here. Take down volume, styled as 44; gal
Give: 381.0; gal
